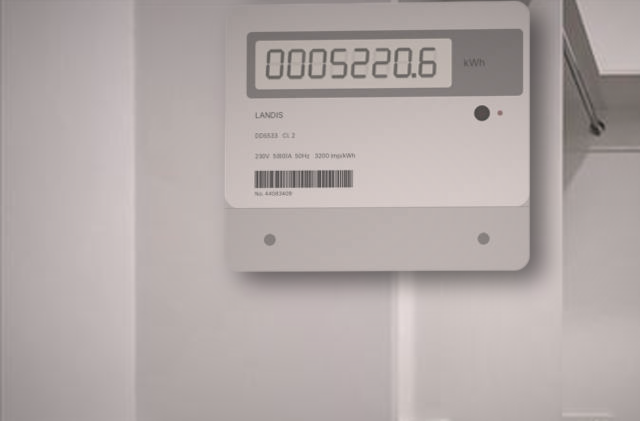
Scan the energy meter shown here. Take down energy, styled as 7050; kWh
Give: 5220.6; kWh
